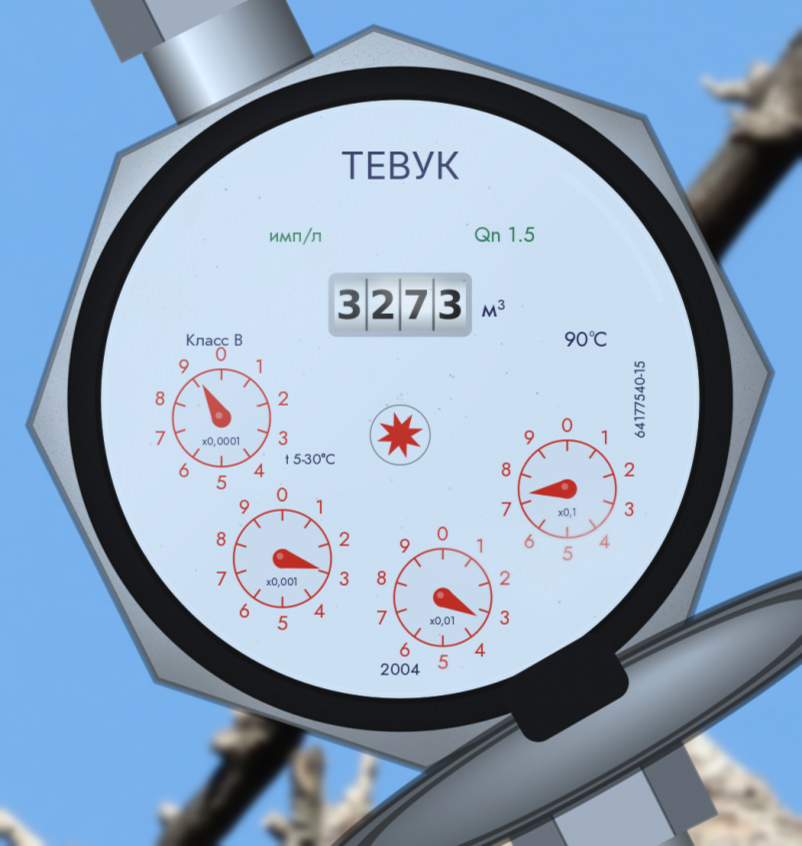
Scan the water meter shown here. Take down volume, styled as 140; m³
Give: 3273.7329; m³
